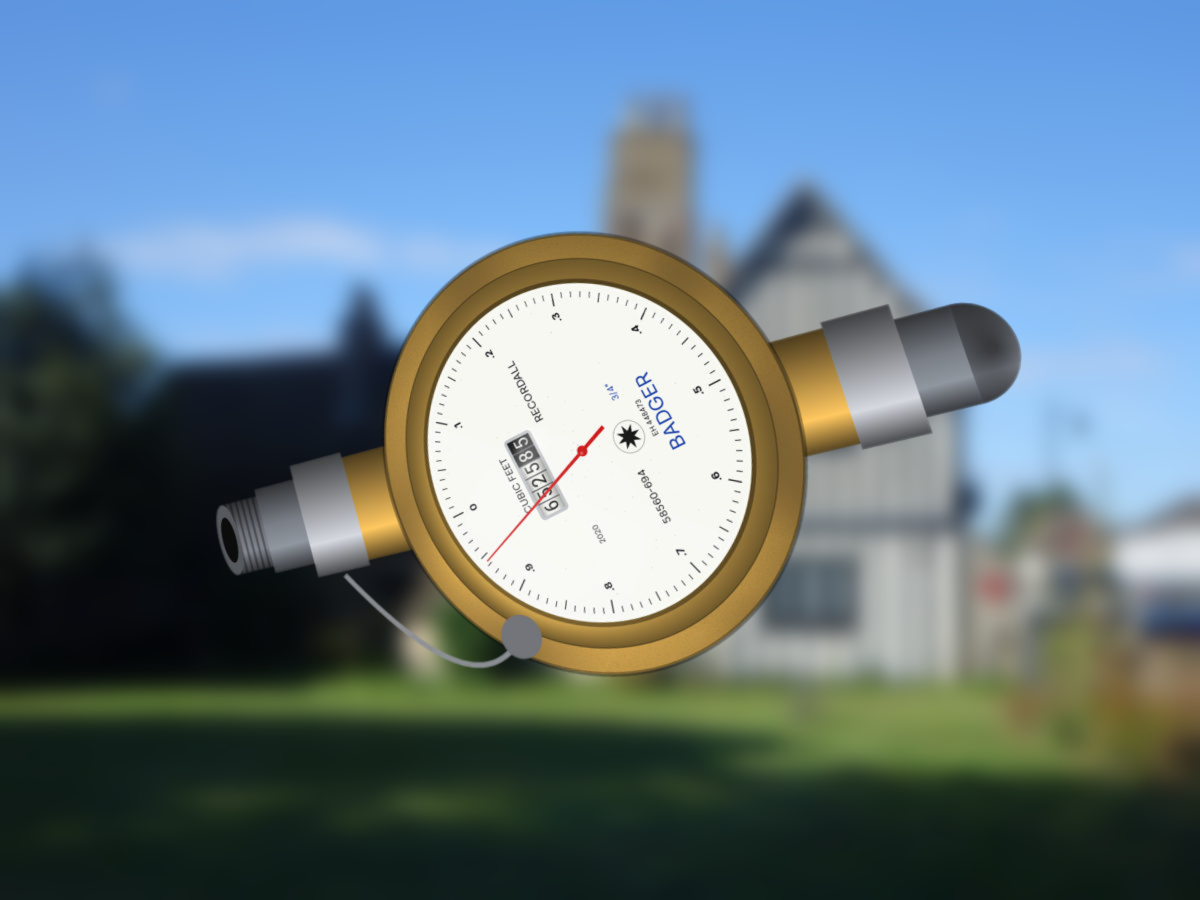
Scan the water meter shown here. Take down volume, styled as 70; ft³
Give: 652584.94; ft³
